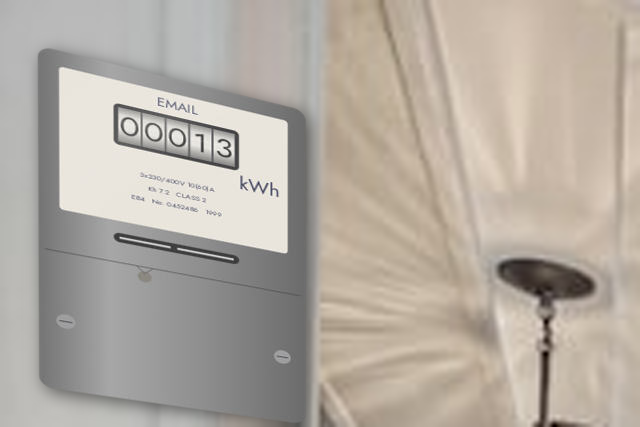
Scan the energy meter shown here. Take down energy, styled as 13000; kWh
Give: 13; kWh
